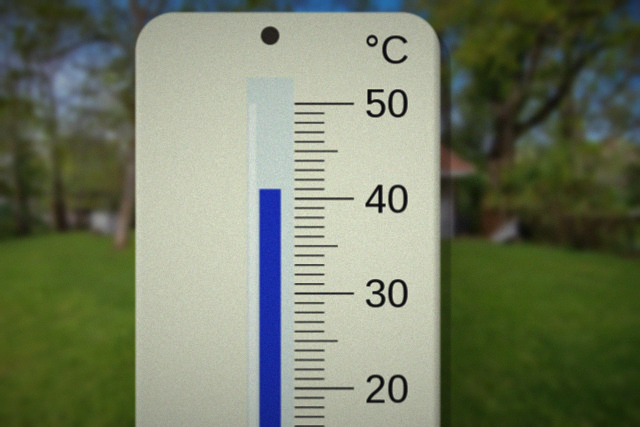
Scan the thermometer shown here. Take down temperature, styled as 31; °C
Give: 41; °C
